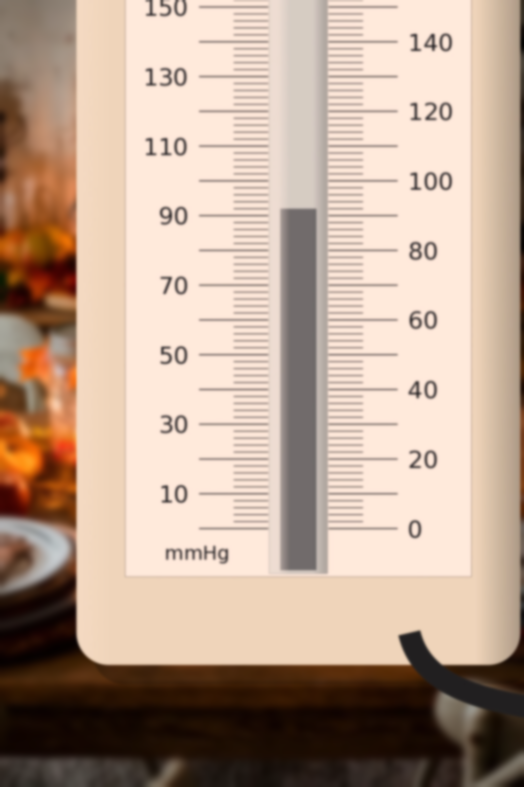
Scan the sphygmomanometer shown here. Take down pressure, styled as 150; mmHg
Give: 92; mmHg
